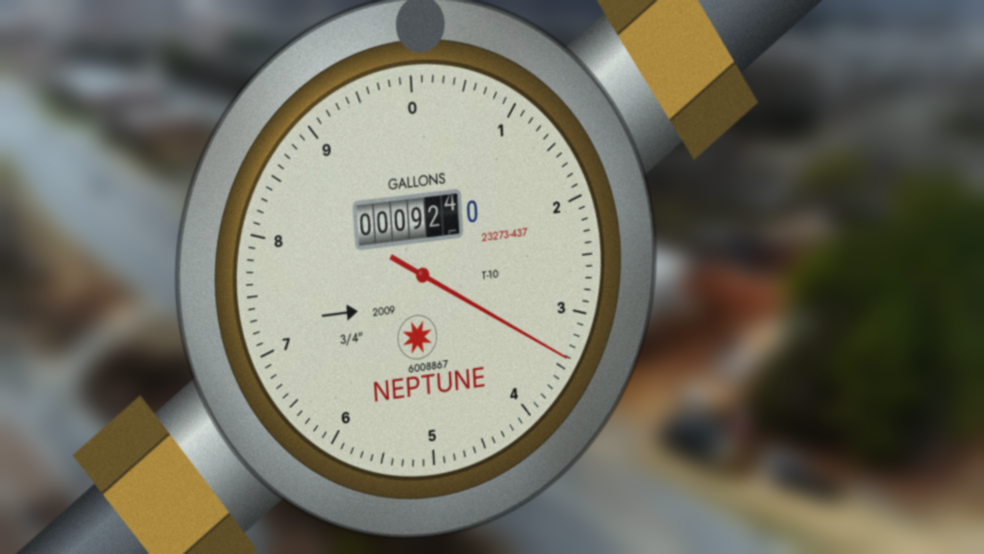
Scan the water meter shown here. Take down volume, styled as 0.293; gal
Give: 9243.4; gal
